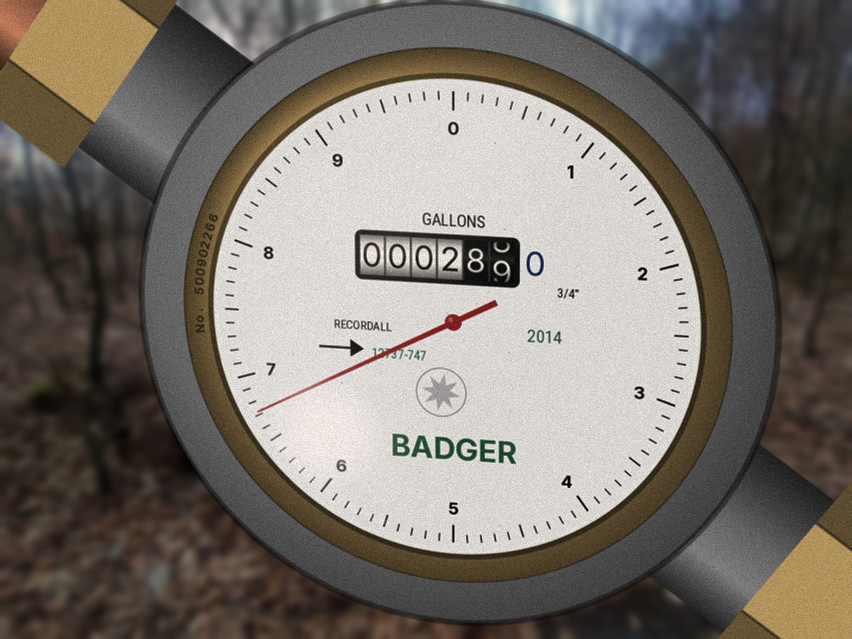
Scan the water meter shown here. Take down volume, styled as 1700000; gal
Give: 2886.7; gal
